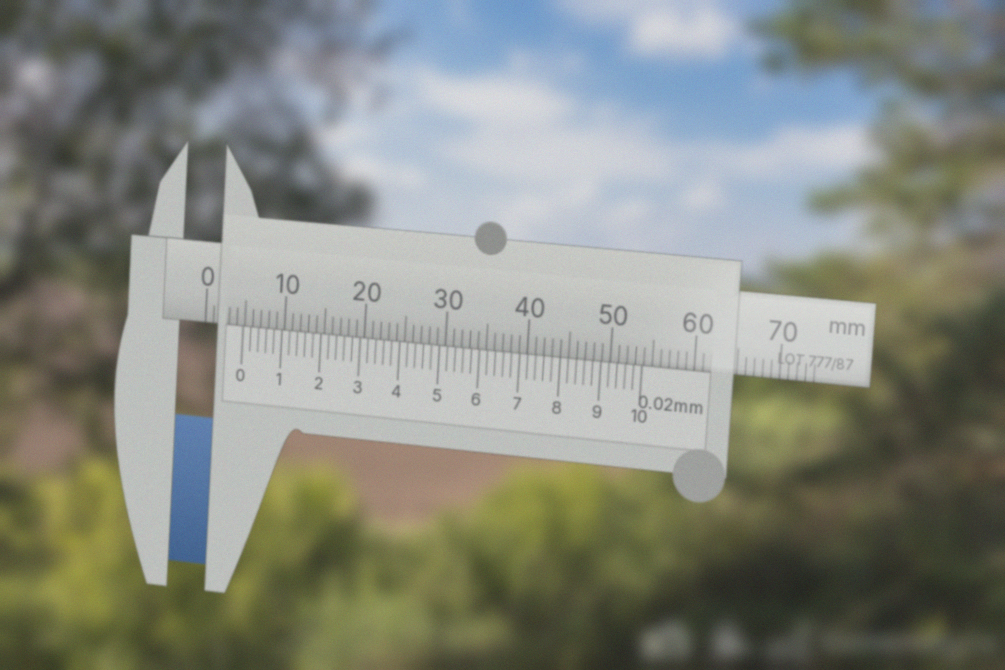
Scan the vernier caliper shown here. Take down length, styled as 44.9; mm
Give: 4.8; mm
